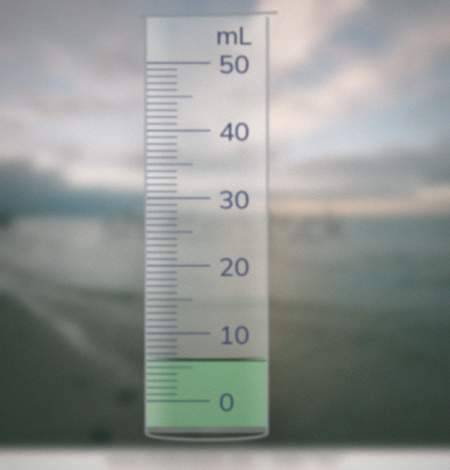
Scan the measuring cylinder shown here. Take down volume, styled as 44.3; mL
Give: 6; mL
